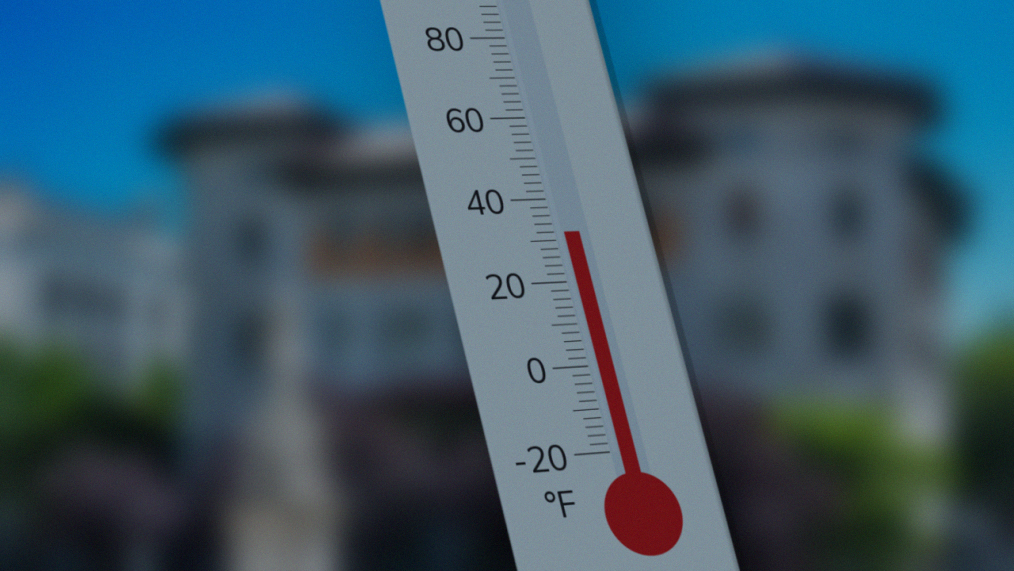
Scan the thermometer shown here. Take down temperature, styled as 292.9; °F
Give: 32; °F
